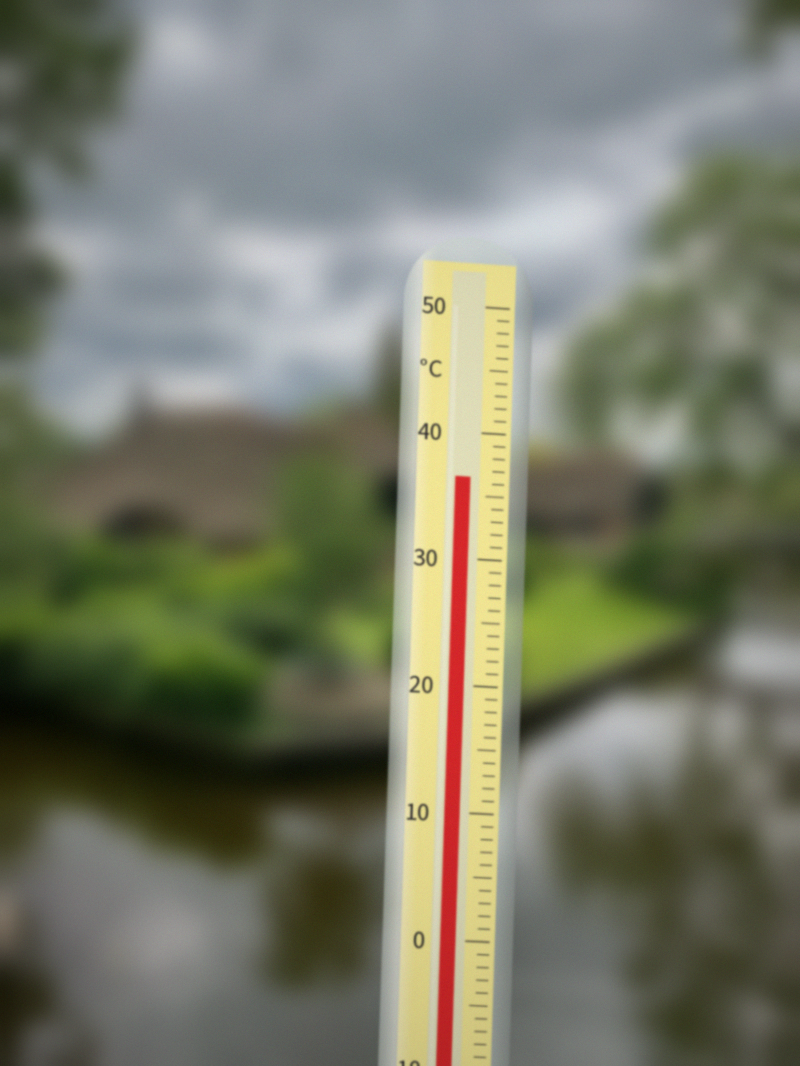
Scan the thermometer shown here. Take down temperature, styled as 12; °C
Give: 36.5; °C
